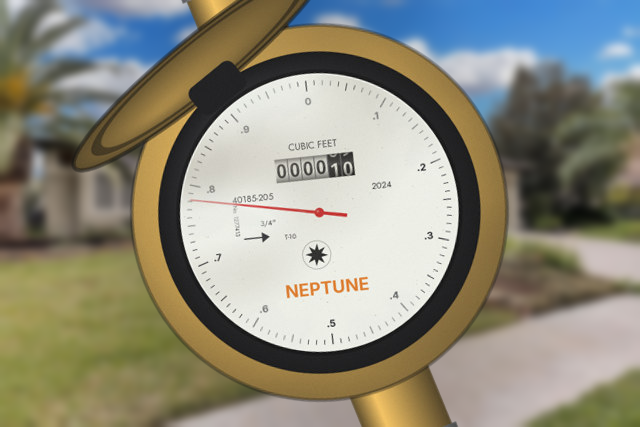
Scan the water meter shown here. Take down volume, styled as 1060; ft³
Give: 9.78; ft³
